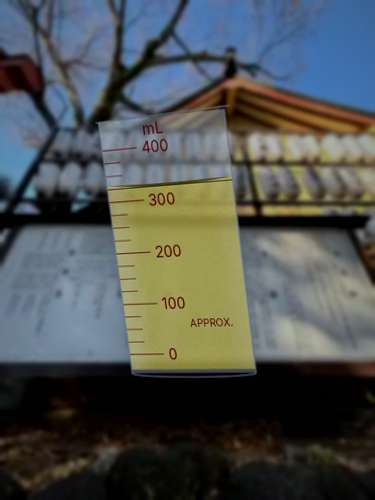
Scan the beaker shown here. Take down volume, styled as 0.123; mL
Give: 325; mL
